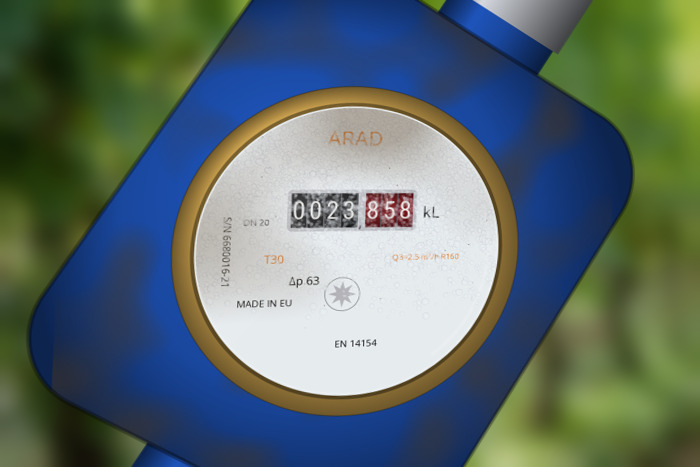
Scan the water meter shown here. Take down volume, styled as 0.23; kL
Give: 23.858; kL
